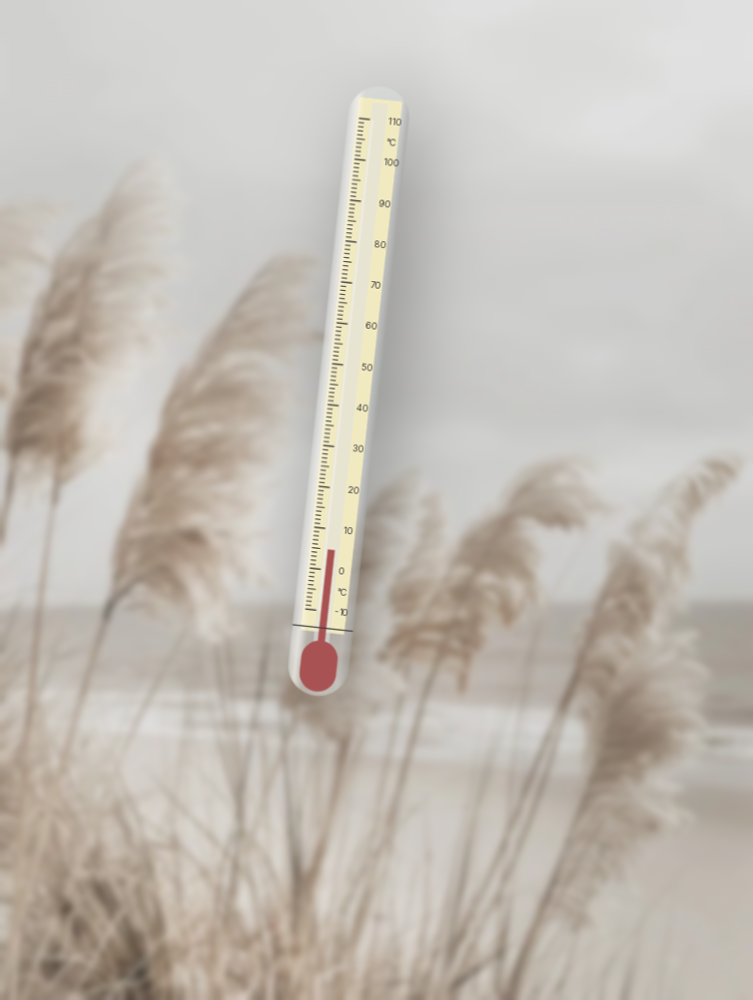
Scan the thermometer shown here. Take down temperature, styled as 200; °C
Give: 5; °C
